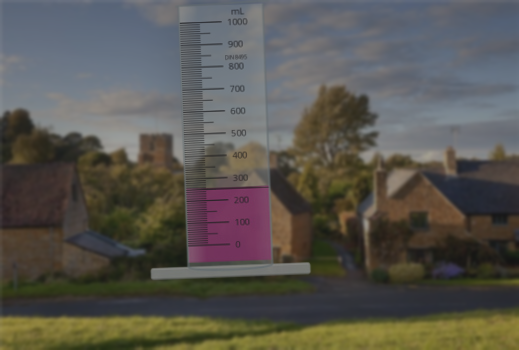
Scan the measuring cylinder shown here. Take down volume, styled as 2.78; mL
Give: 250; mL
